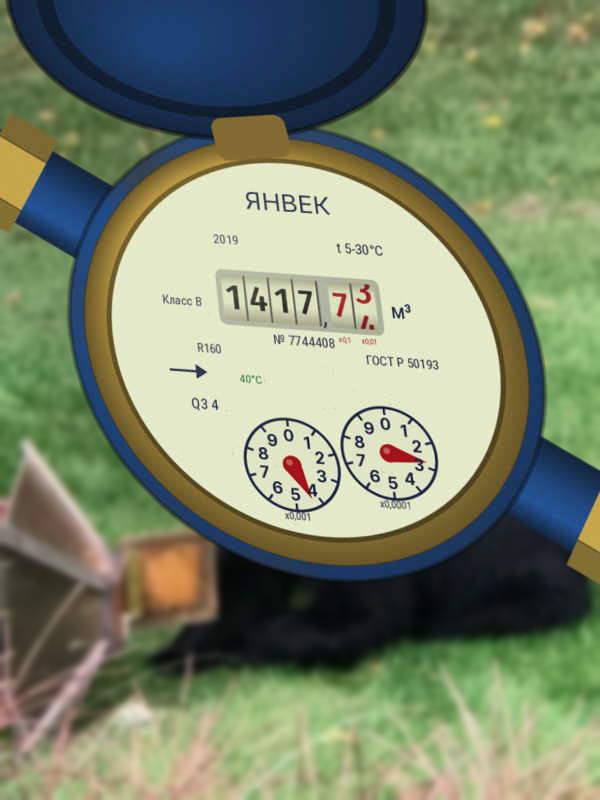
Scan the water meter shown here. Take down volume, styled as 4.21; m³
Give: 1417.7342; m³
